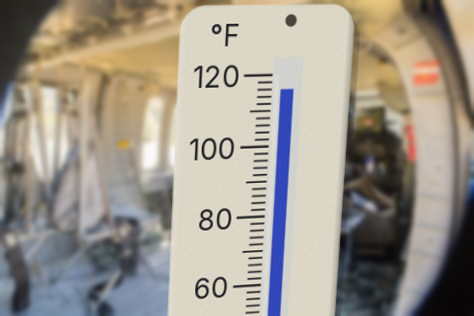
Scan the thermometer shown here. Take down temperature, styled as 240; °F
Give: 116; °F
